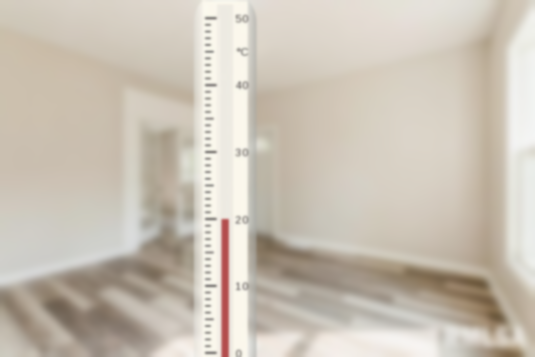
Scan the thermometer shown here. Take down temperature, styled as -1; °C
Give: 20; °C
